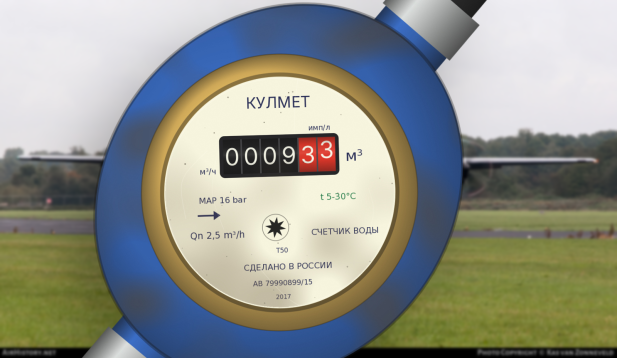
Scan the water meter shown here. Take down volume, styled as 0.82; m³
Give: 9.33; m³
